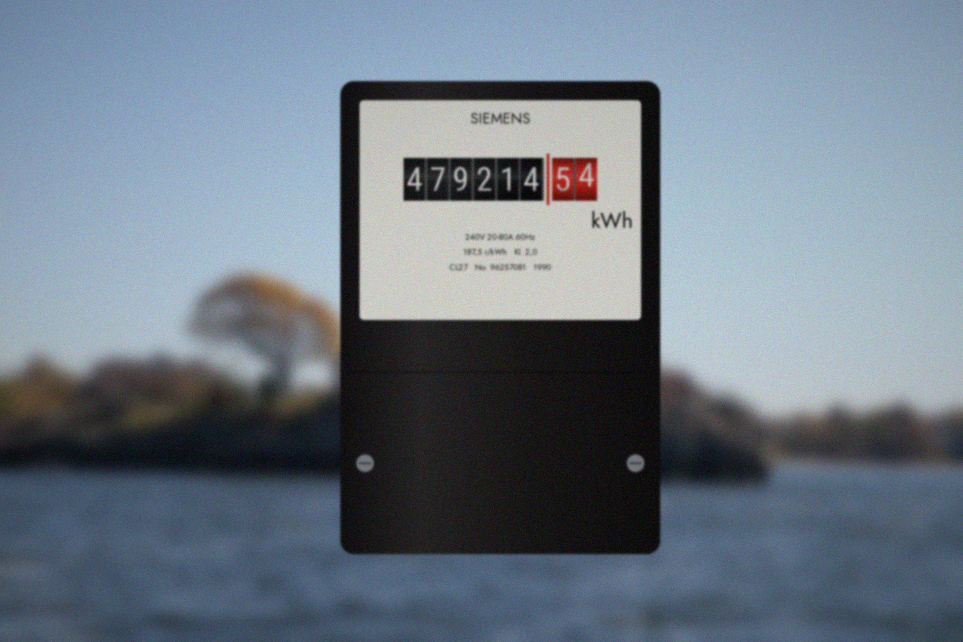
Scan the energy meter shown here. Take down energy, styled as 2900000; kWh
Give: 479214.54; kWh
